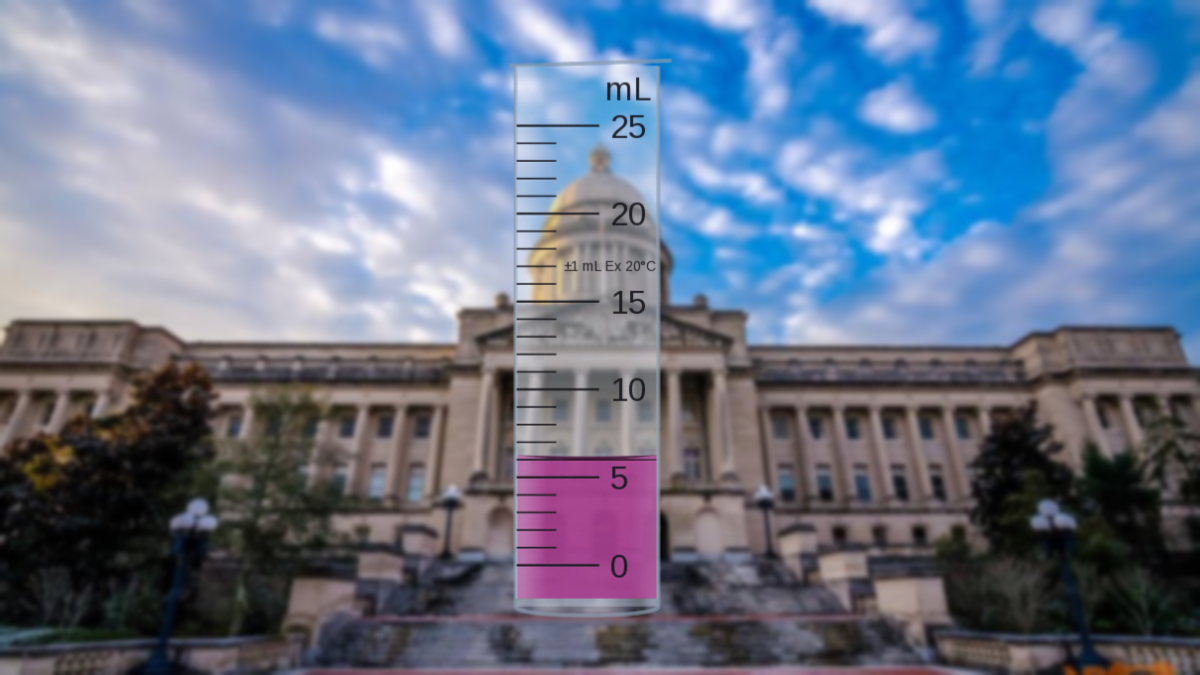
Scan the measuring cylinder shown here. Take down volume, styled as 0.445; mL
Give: 6; mL
